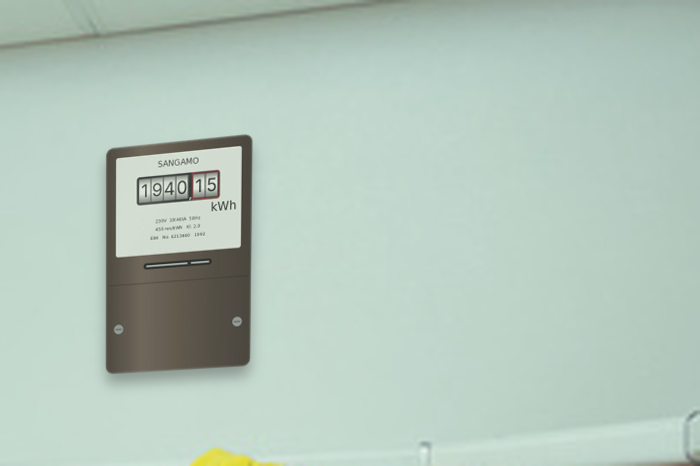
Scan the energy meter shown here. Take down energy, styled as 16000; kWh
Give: 1940.15; kWh
